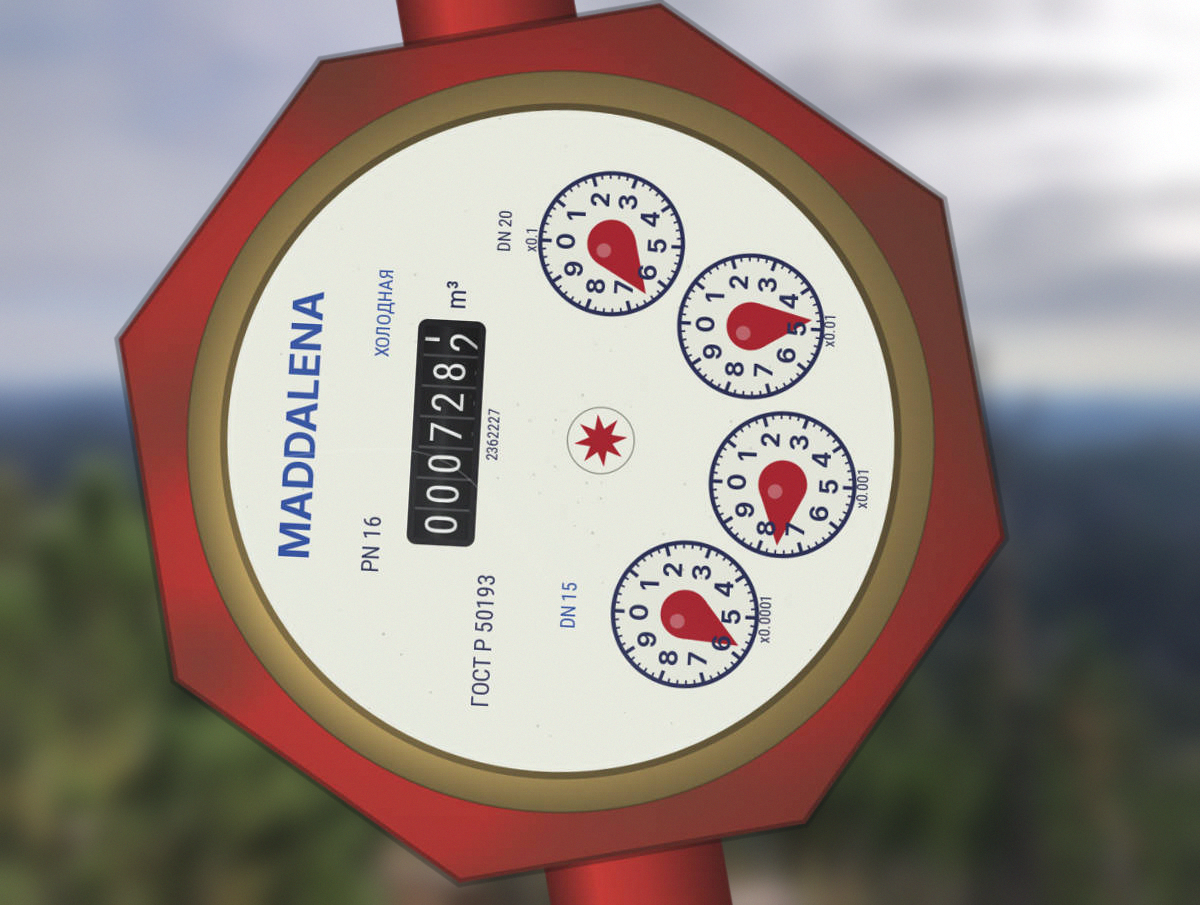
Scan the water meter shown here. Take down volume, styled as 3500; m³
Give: 7281.6475; m³
